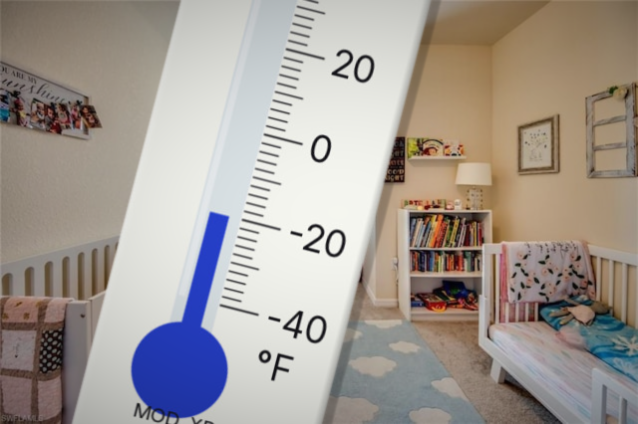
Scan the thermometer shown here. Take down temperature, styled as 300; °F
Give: -20; °F
